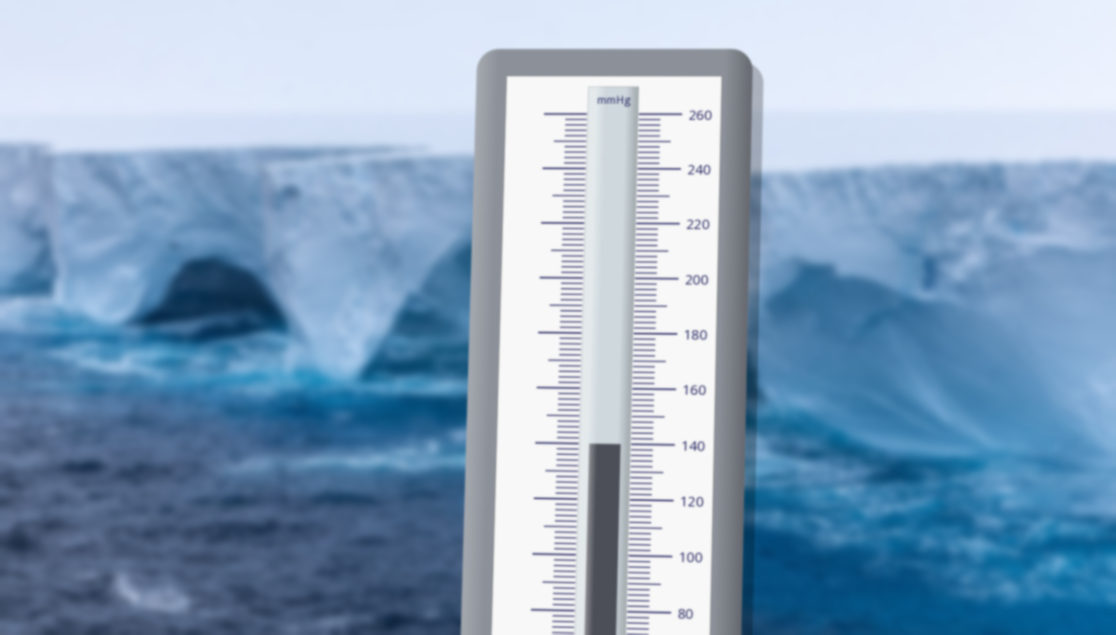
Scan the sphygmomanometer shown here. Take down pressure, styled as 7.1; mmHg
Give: 140; mmHg
